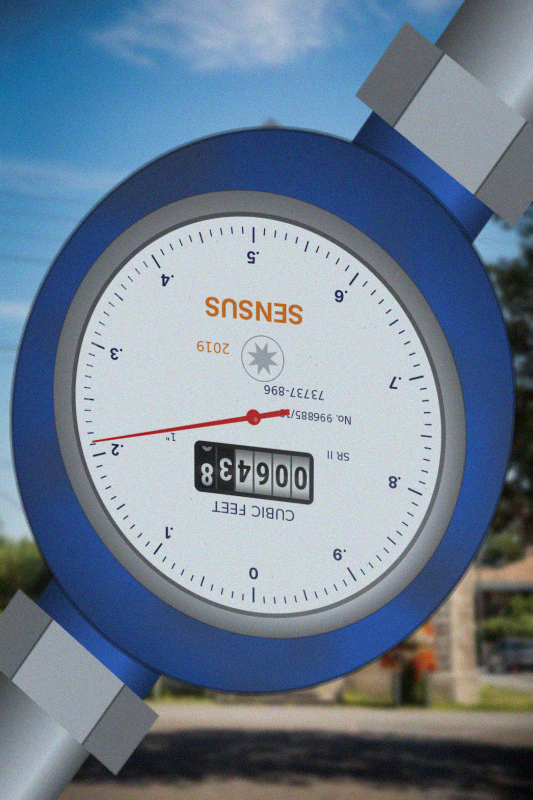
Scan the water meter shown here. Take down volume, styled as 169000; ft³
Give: 6438.21; ft³
